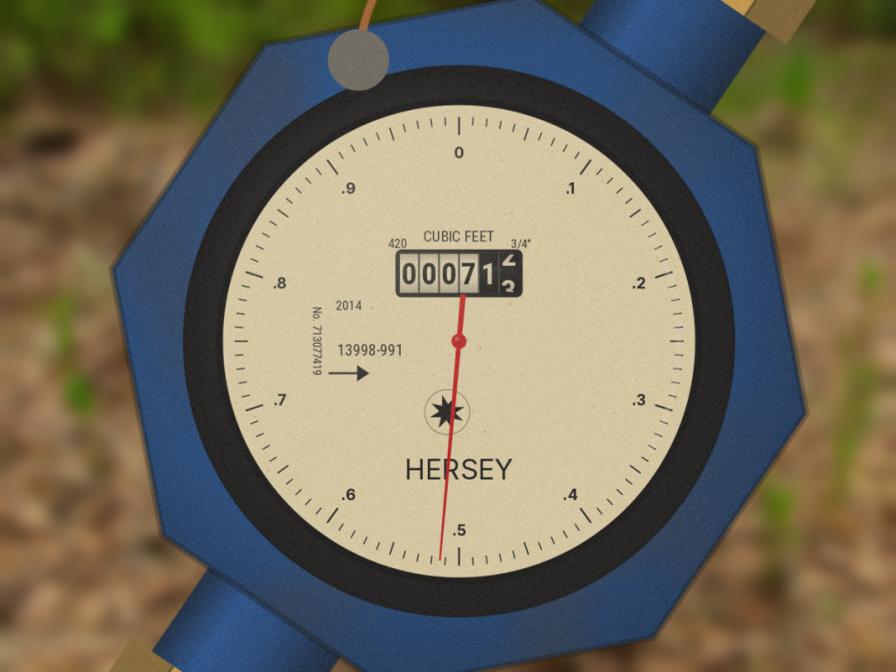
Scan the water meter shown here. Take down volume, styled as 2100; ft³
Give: 712.51; ft³
